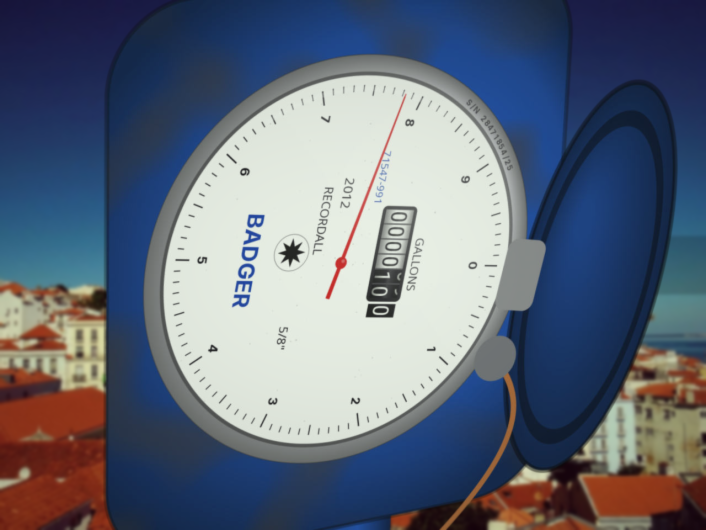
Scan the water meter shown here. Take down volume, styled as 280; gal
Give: 97.8; gal
